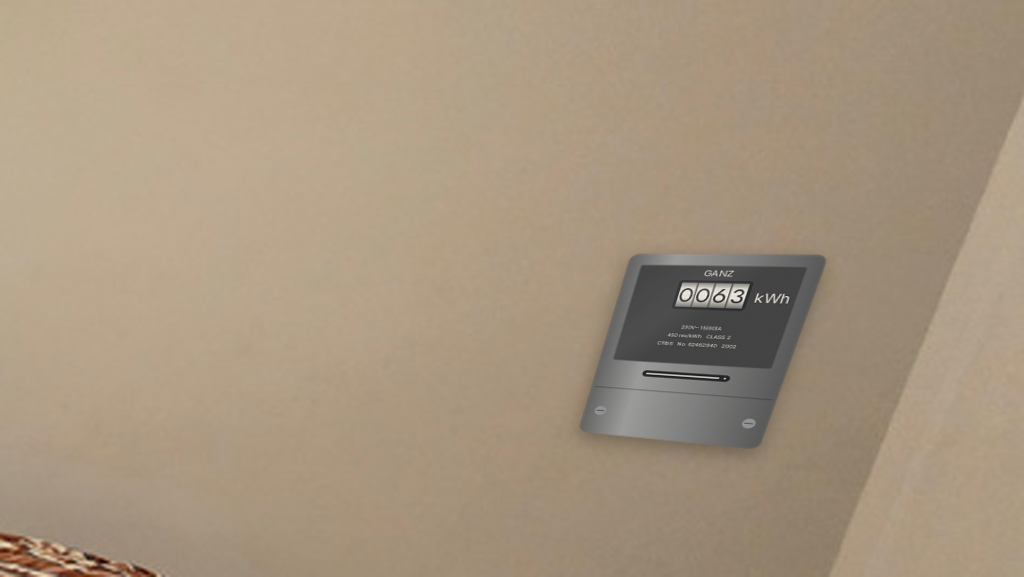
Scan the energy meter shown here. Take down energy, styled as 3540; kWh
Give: 63; kWh
